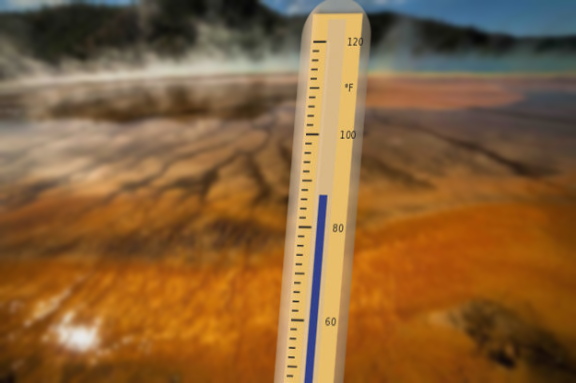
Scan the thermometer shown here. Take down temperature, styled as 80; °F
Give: 87; °F
